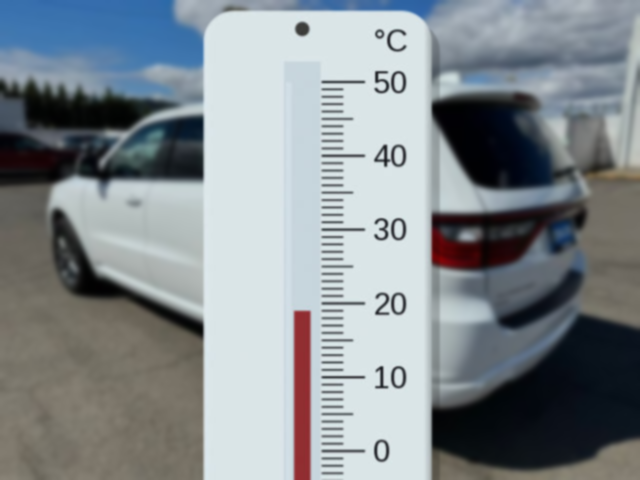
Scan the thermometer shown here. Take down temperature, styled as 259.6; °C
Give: 19; °C
